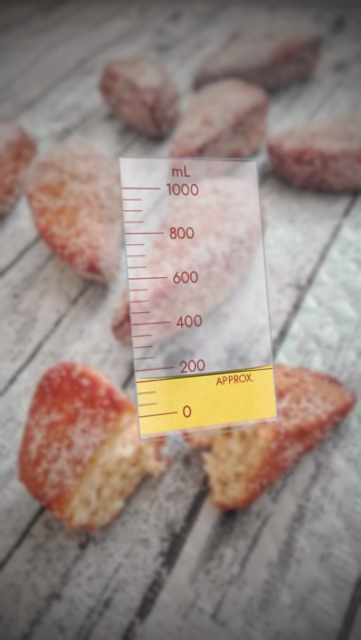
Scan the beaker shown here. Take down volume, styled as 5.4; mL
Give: 150; mL
